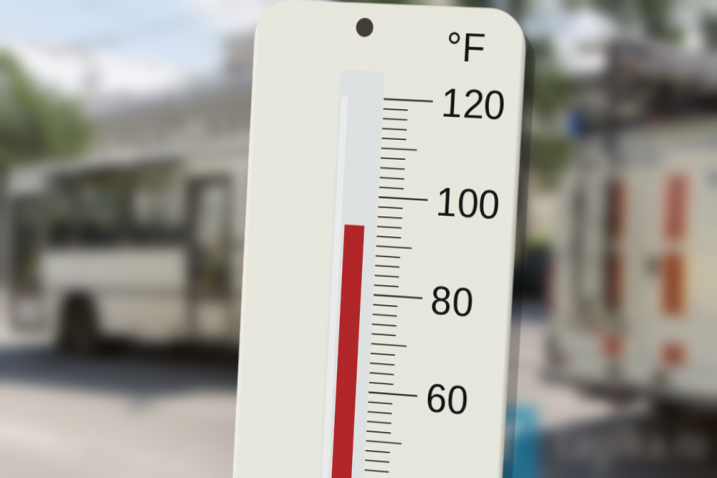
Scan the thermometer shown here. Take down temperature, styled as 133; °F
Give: 94; °F
